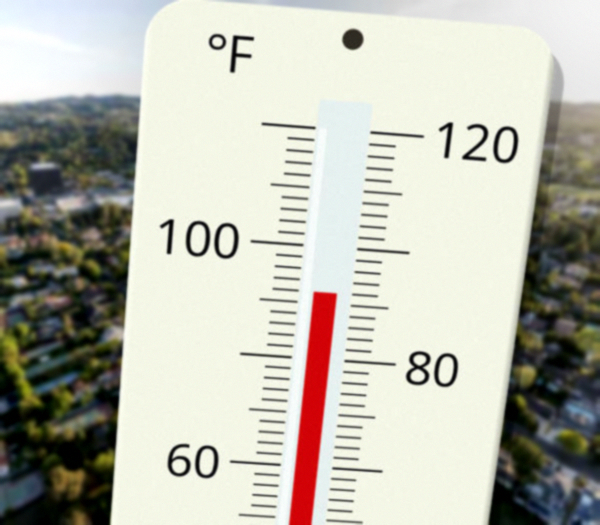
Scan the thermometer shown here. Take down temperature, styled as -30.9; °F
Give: 92; °F
